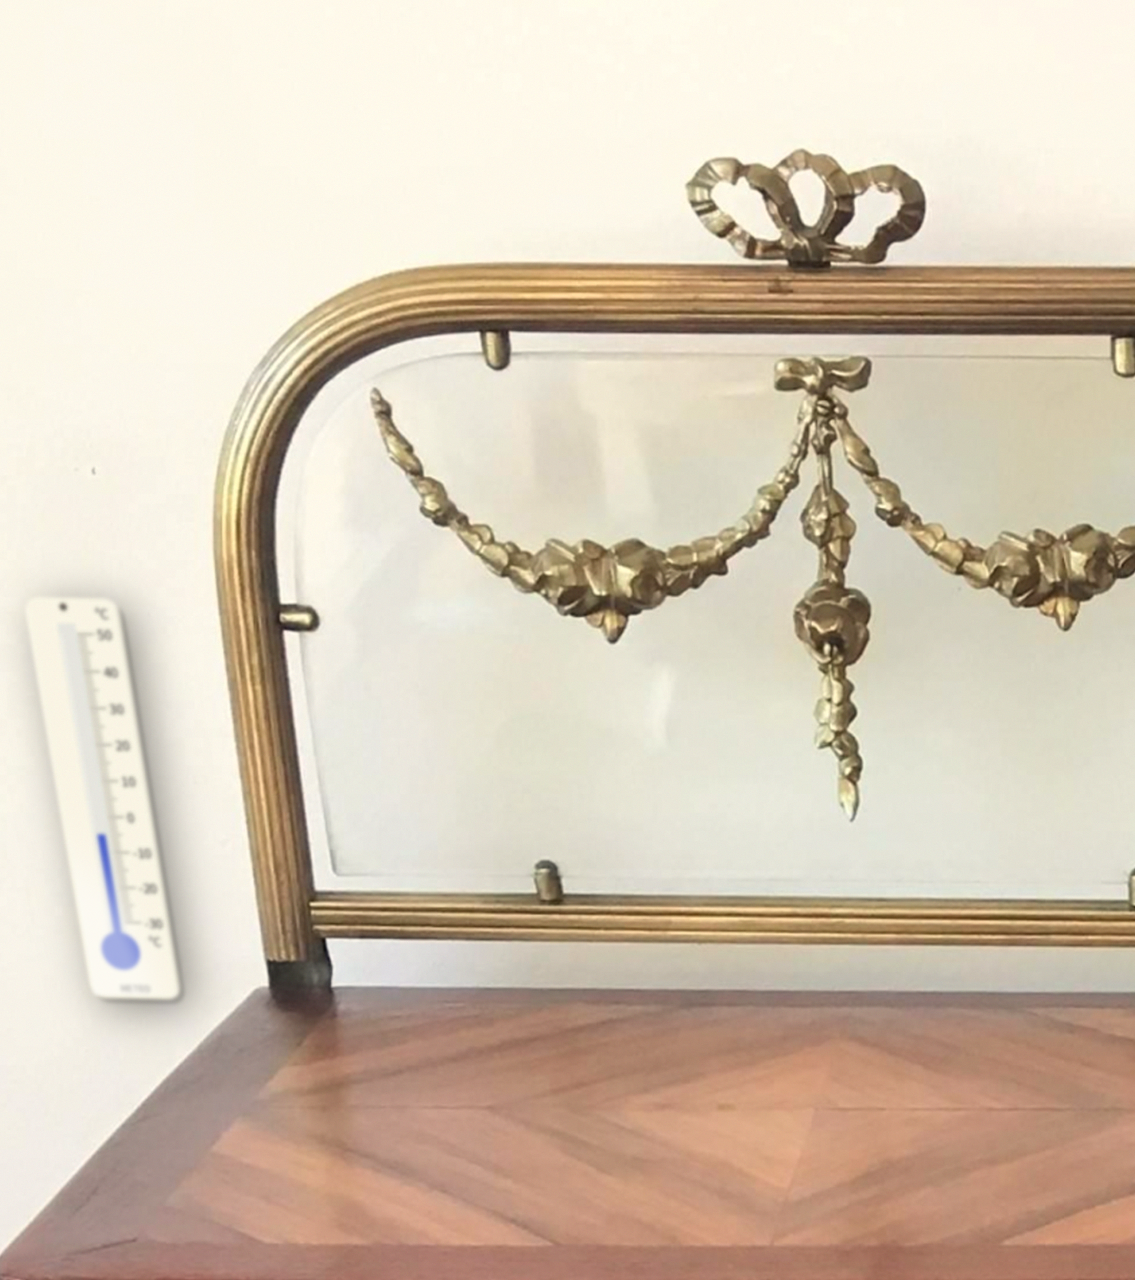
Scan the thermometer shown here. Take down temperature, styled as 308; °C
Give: -5; °C
